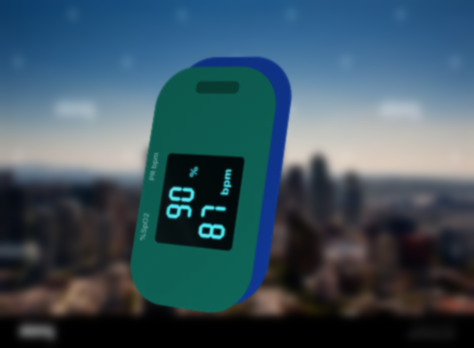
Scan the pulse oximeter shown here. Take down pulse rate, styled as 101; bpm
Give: 87; bpm
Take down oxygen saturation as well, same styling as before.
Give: 90; %
